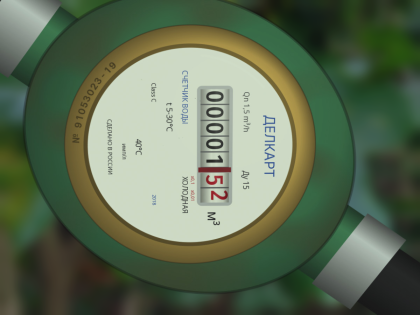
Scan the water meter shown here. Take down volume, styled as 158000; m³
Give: 1.52; m³
